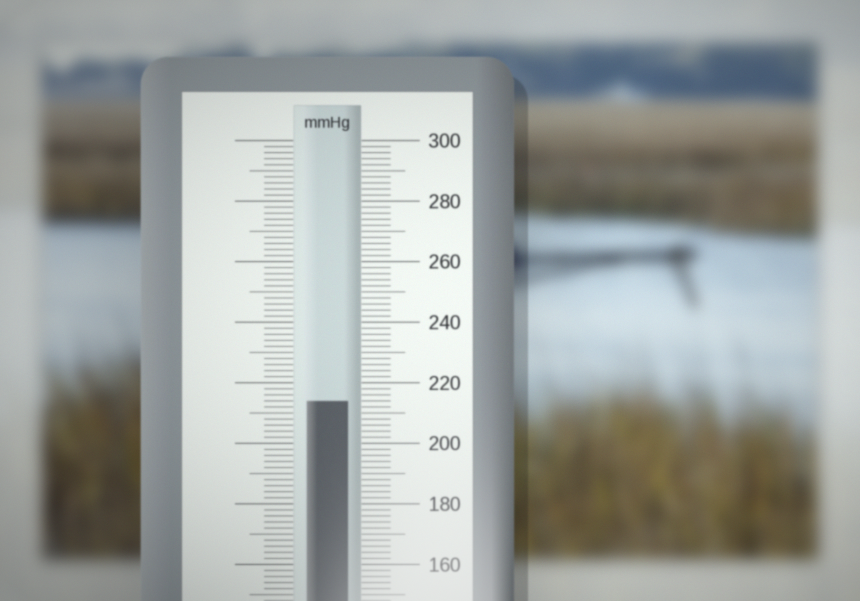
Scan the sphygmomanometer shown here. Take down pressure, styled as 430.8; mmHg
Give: 214; mmHg
